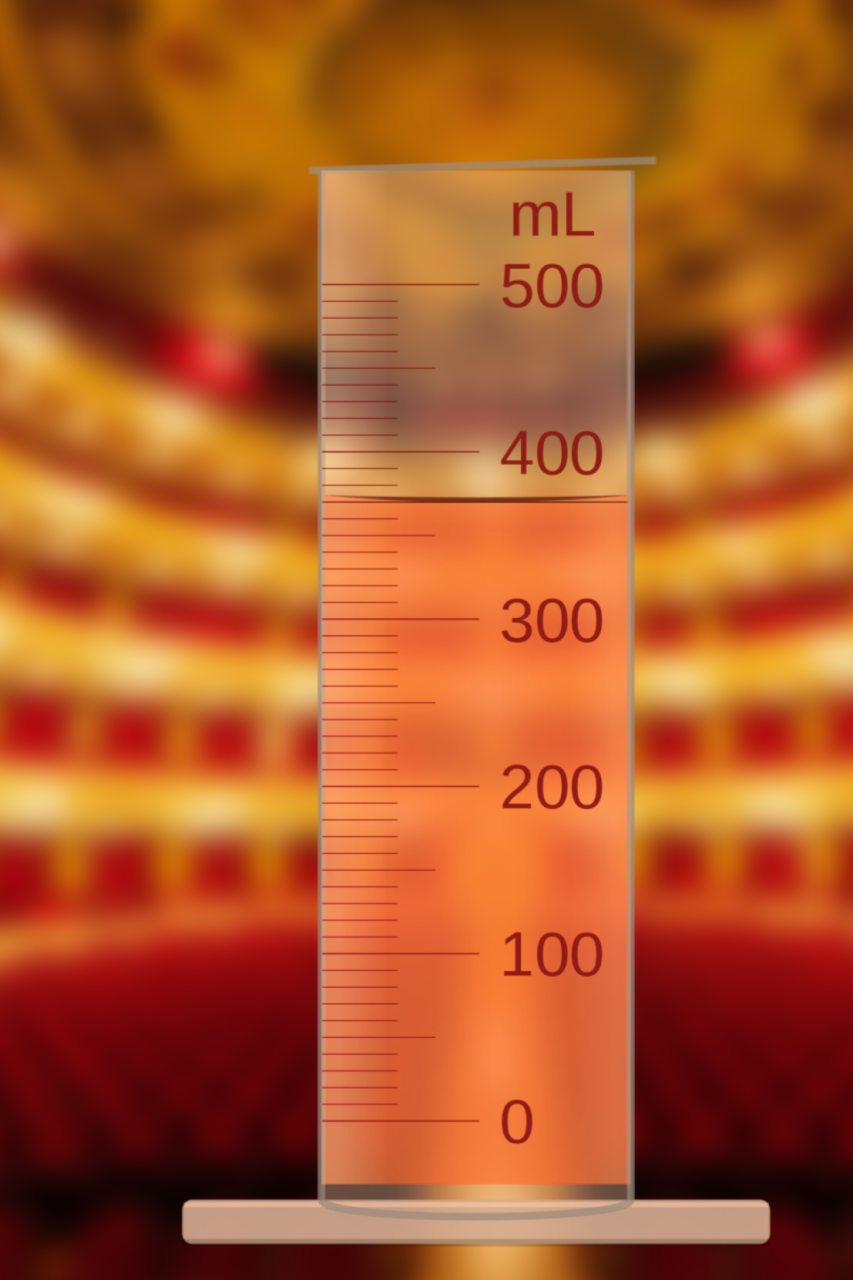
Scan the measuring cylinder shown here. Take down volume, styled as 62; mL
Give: 370; mL
